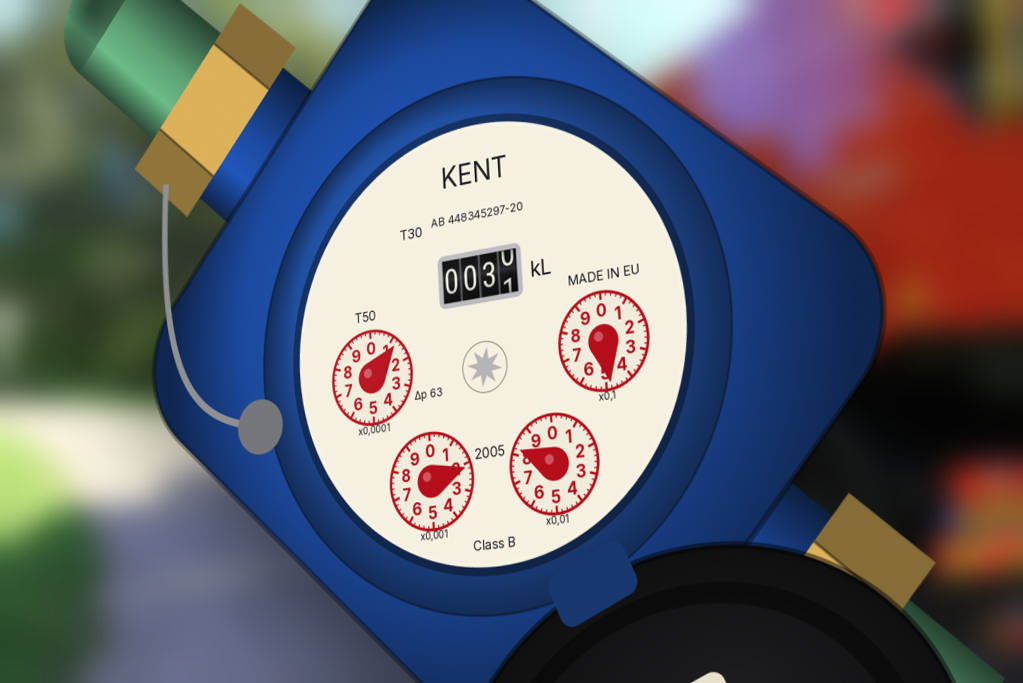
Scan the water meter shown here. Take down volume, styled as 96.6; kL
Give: 30.4821; kL
